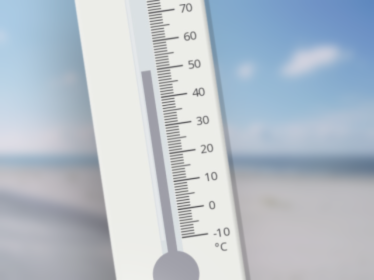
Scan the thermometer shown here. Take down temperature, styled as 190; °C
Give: 50; °C
